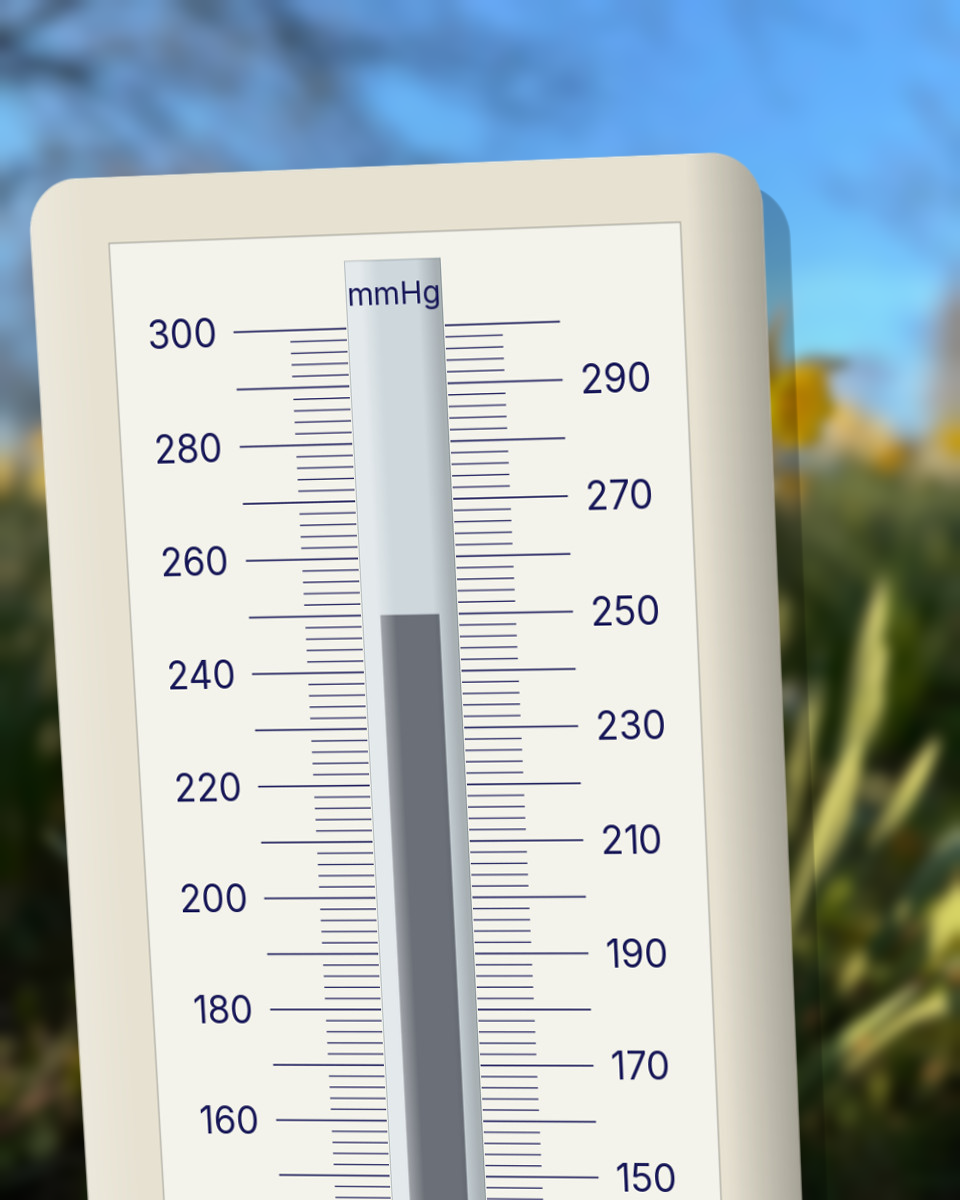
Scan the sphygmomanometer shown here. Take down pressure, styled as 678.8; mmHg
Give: 250; mmHg
